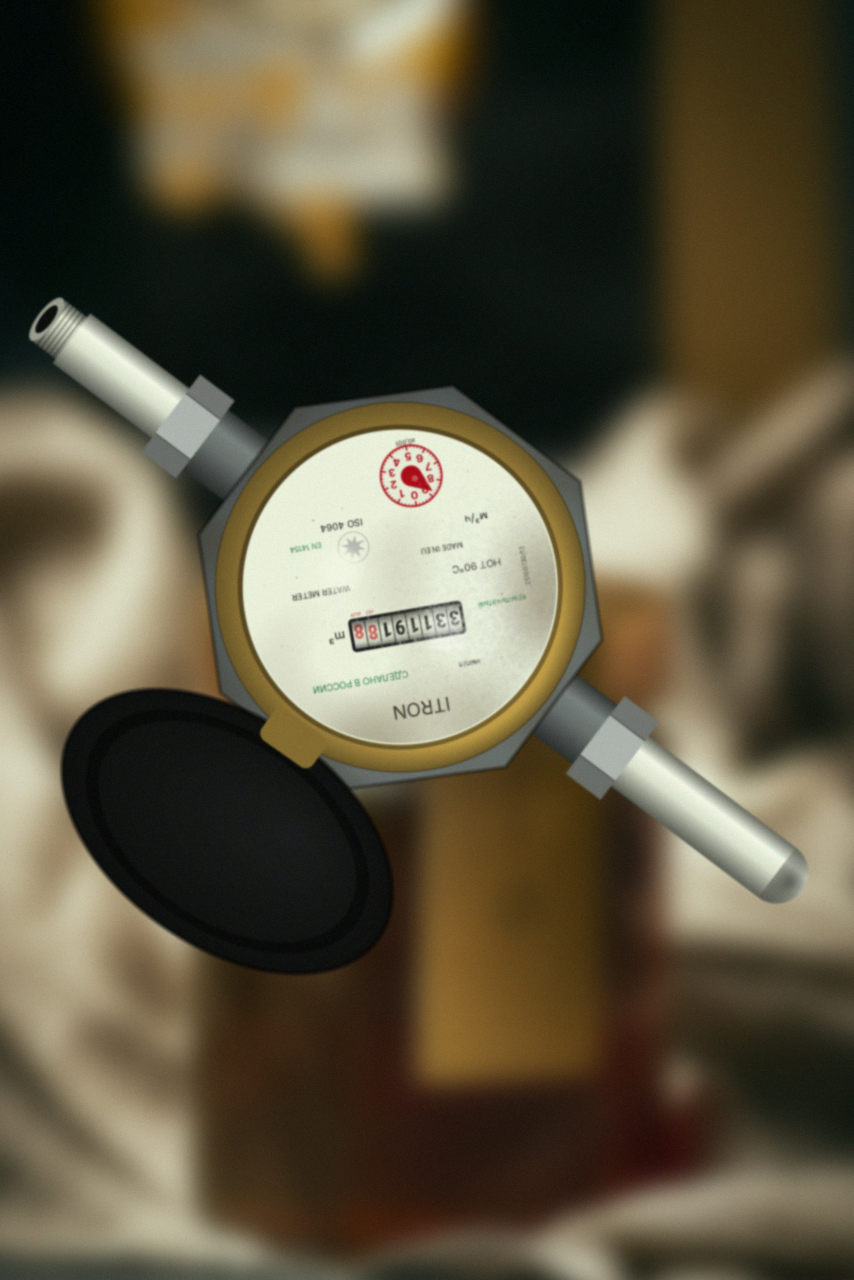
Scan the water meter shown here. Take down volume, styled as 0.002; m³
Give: 331191.878; m³
